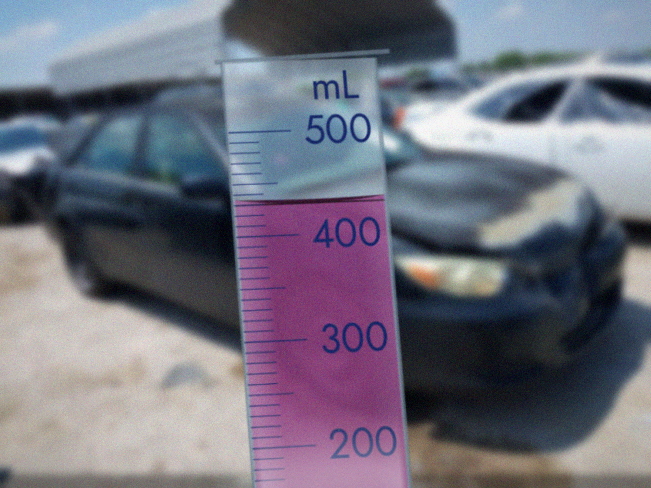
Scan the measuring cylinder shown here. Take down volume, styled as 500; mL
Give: 430; mL
